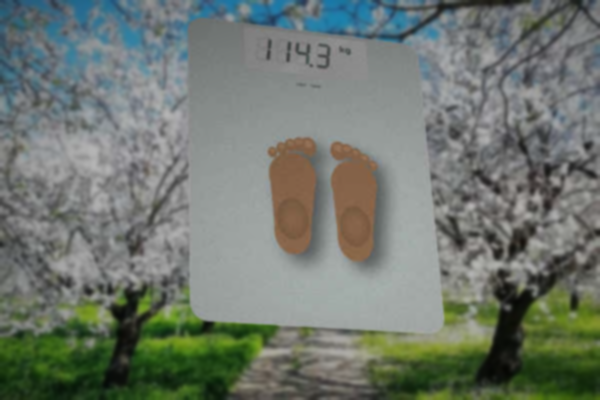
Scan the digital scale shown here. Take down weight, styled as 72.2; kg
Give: 114.3; kg
